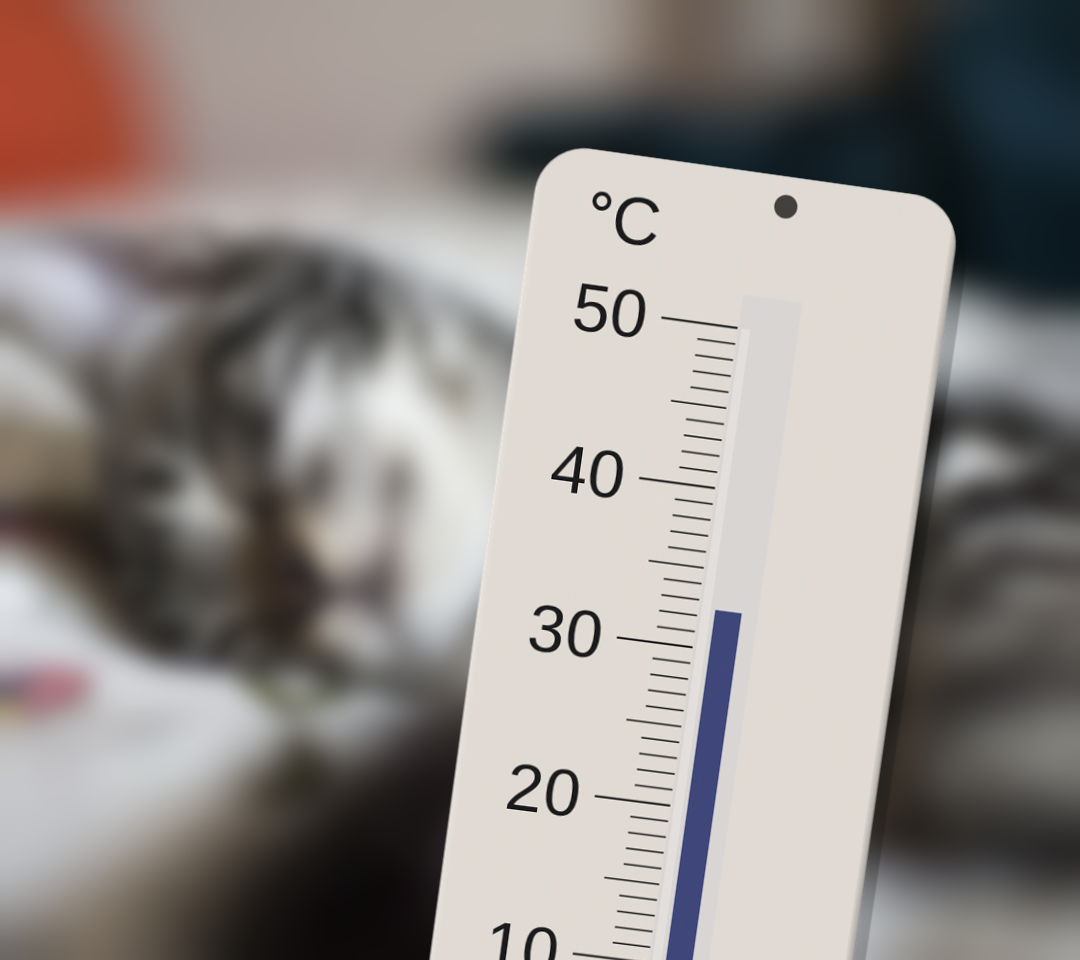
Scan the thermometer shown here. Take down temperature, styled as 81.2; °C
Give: 32.5; °C
